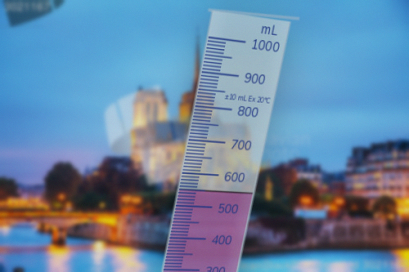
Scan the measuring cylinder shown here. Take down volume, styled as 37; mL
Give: 550; mL
